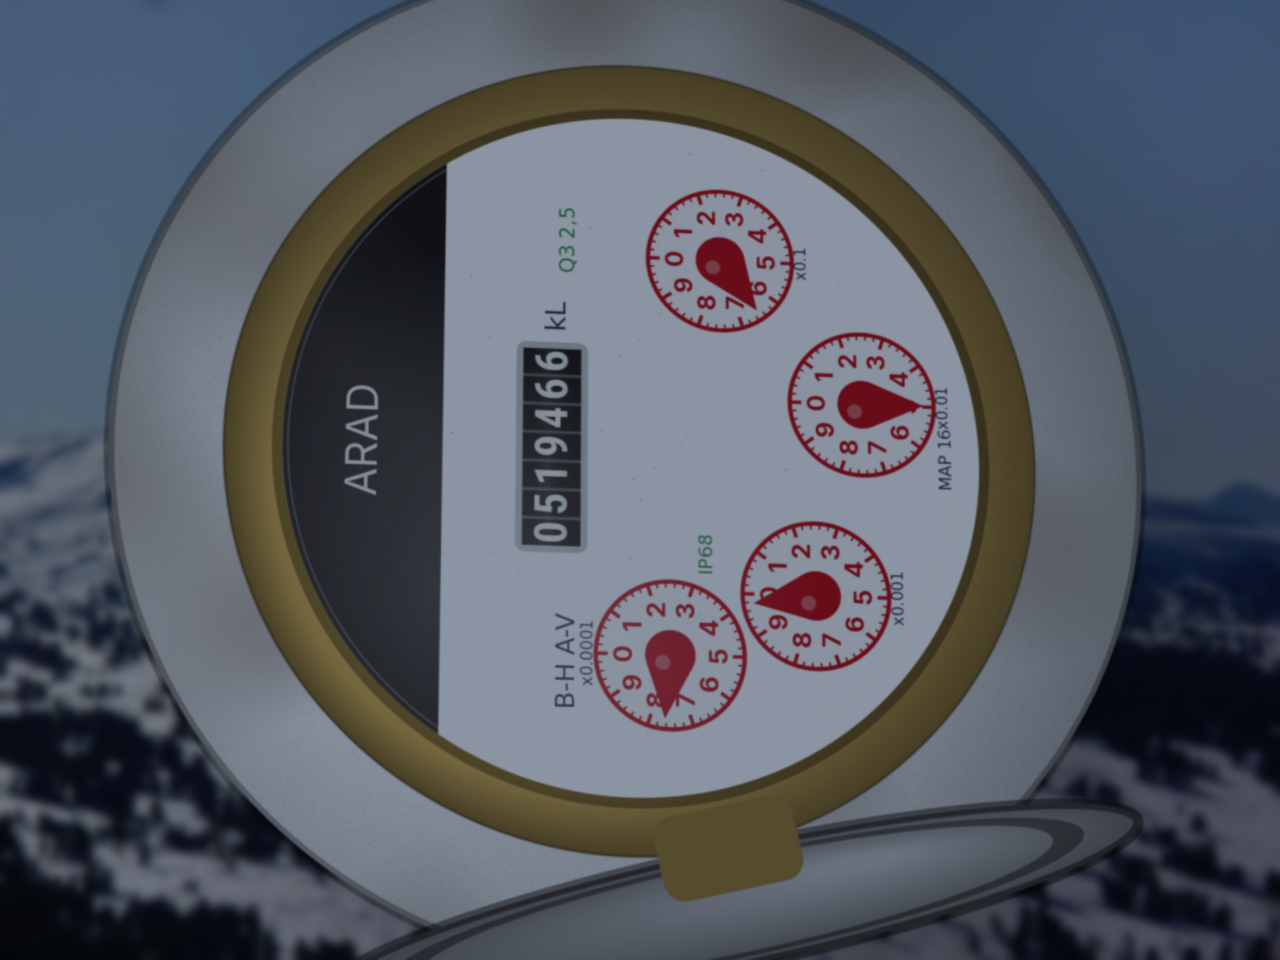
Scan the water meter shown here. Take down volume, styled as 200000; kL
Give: 519466.6497; kL
